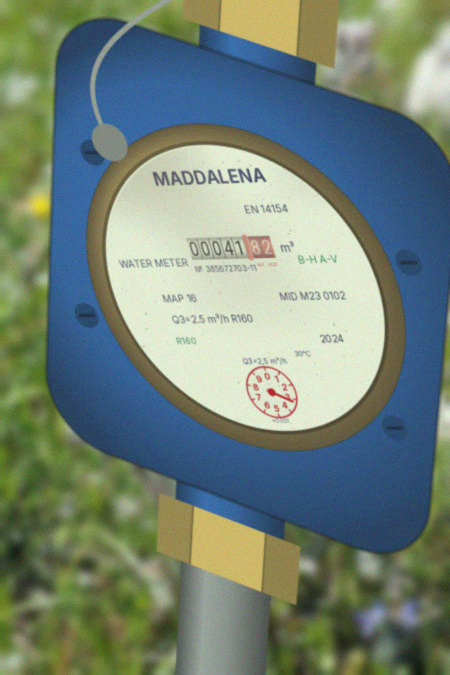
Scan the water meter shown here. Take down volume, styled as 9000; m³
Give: 41.823; m³
